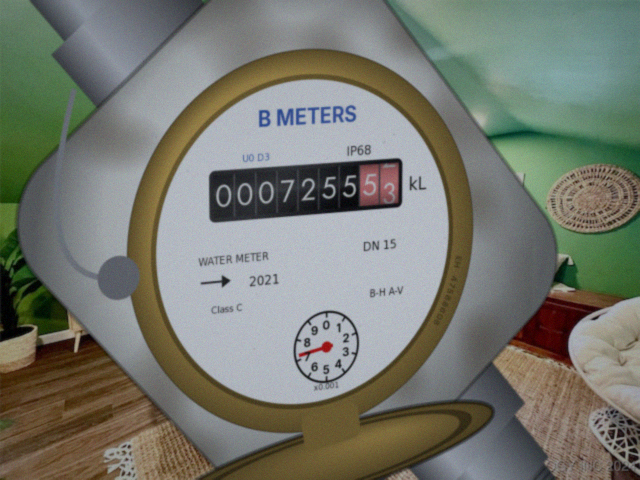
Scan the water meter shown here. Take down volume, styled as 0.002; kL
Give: 7255.527; kL
